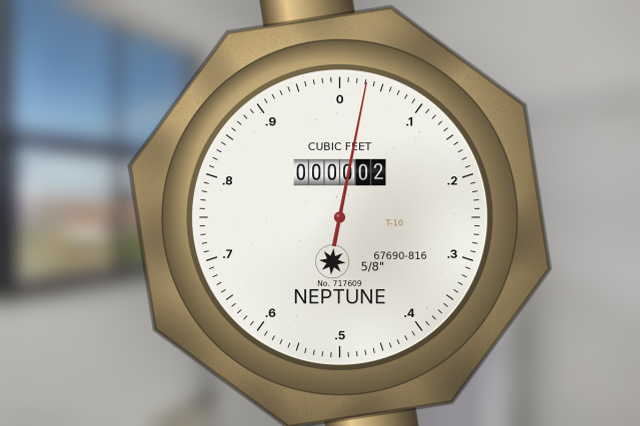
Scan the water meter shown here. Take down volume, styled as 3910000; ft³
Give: 2.03; ft³
